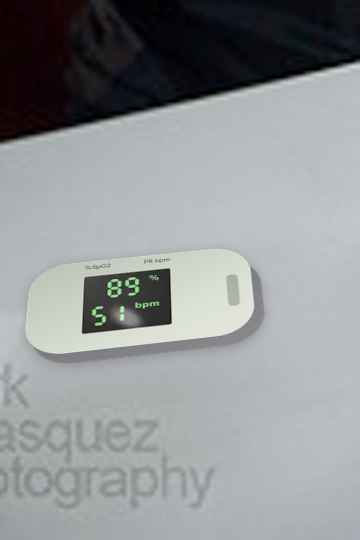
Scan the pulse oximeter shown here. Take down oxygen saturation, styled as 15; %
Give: 89; %
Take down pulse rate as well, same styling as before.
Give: 51; bpm
